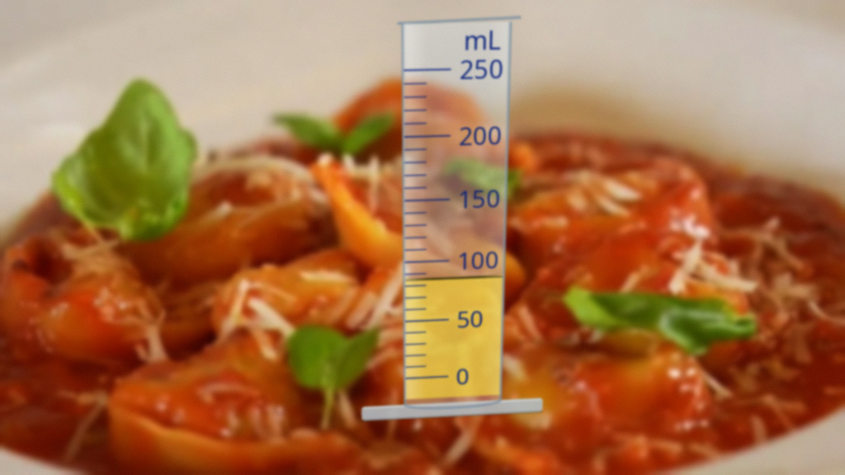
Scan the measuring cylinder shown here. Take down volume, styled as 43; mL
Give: 85; mL
